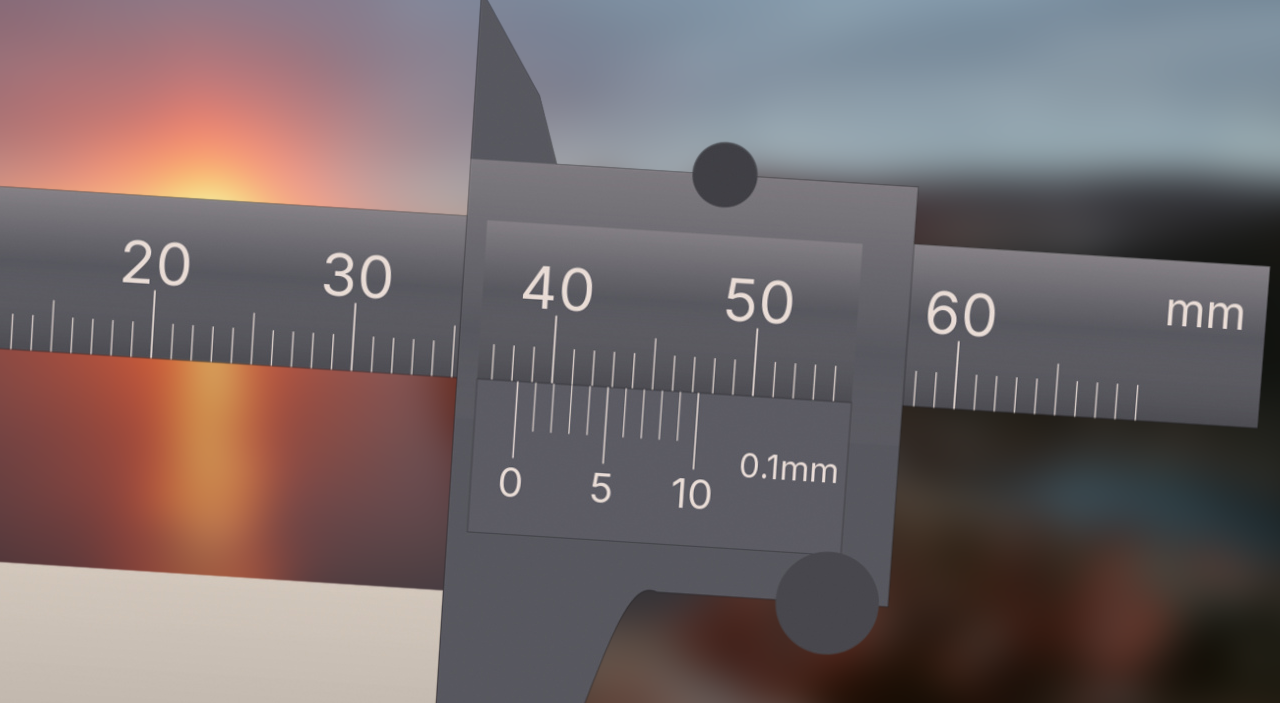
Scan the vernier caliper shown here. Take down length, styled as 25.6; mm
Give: 38.3; mm
